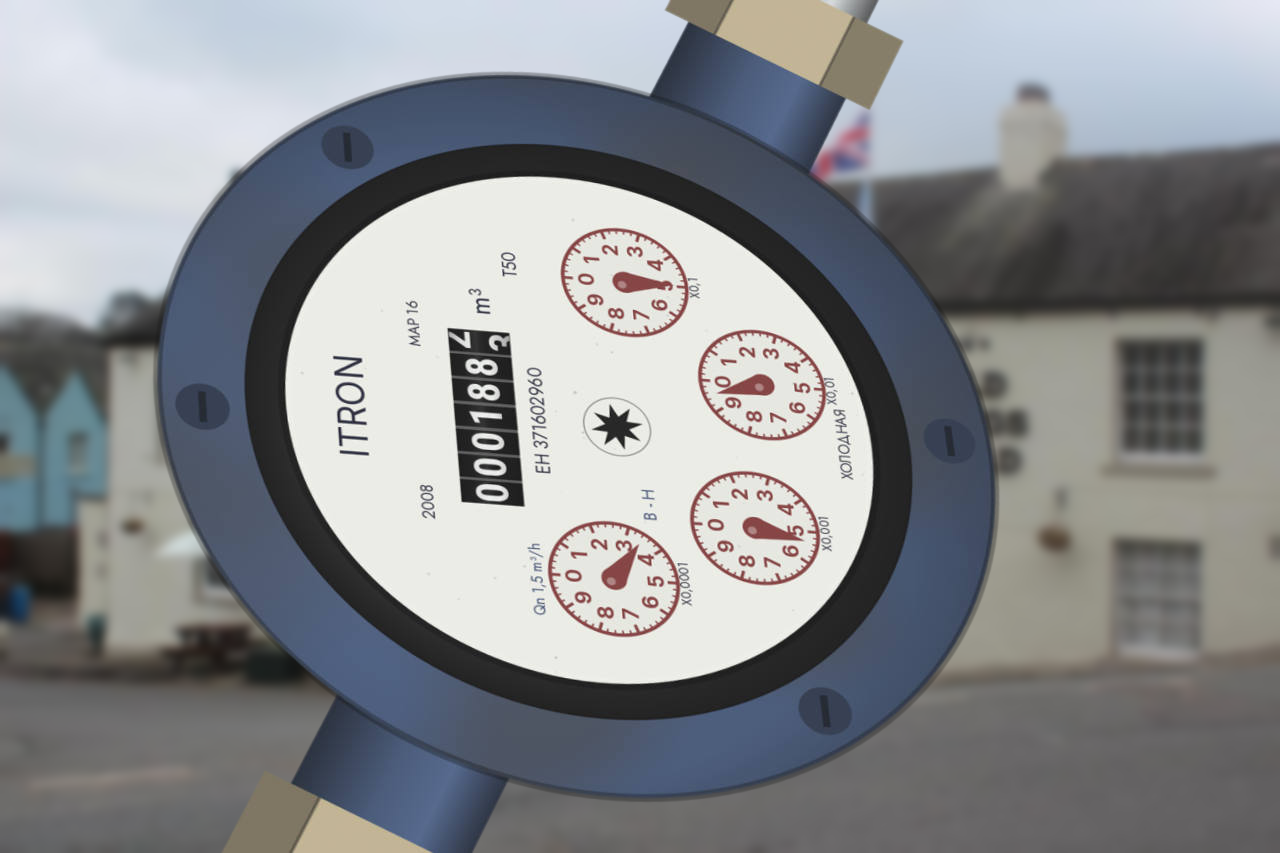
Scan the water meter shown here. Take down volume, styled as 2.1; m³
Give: 1882.4953; m³
